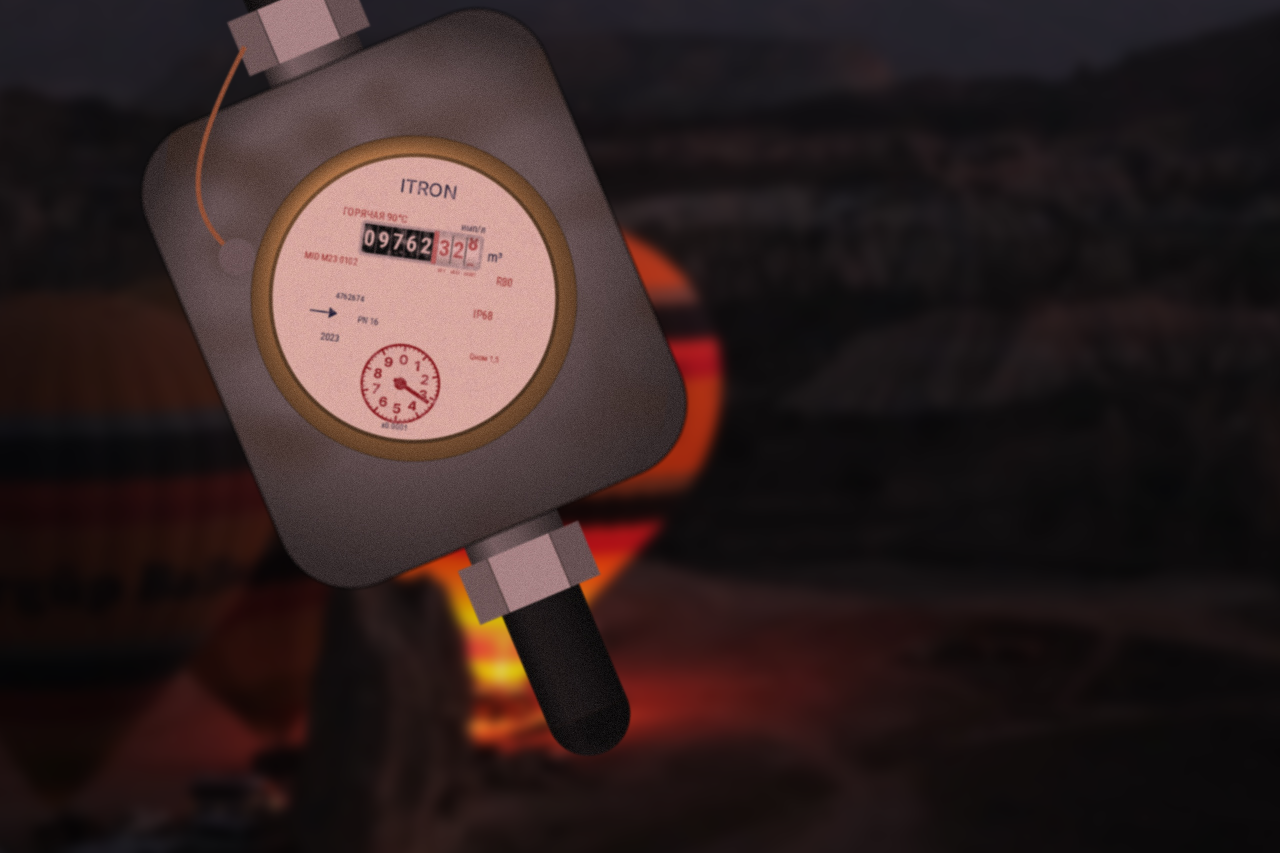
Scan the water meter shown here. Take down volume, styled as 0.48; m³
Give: 9762.3283; m³
